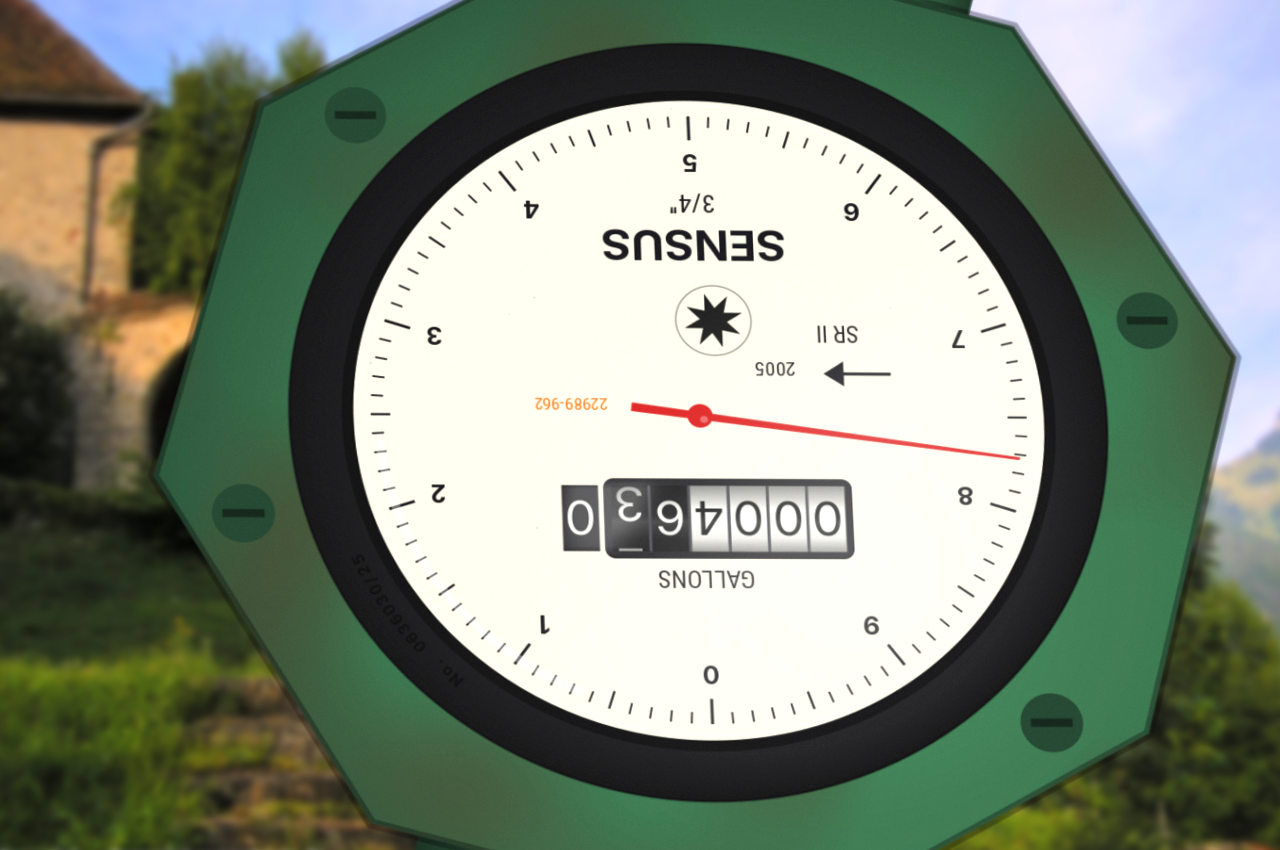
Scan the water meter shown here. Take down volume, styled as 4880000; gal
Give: 4627.7; gal
